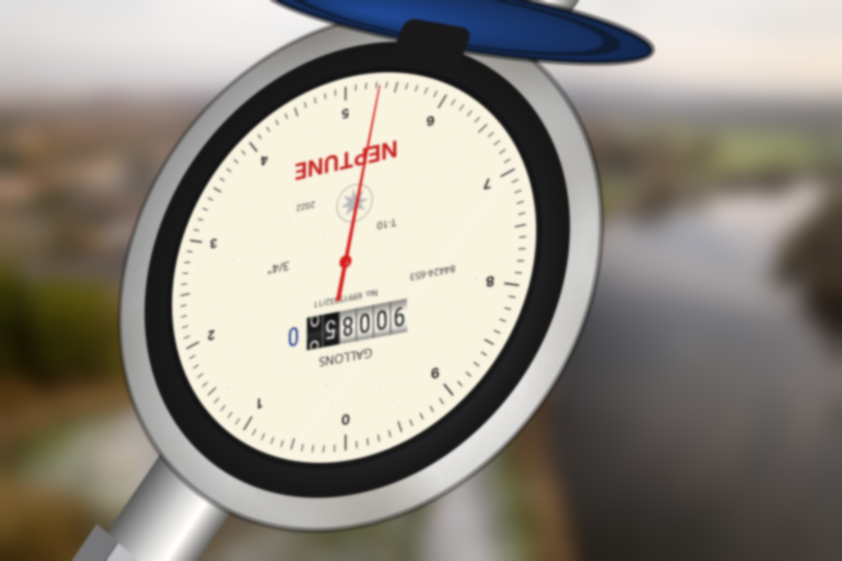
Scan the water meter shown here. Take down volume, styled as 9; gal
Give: 9008585.3; gal
